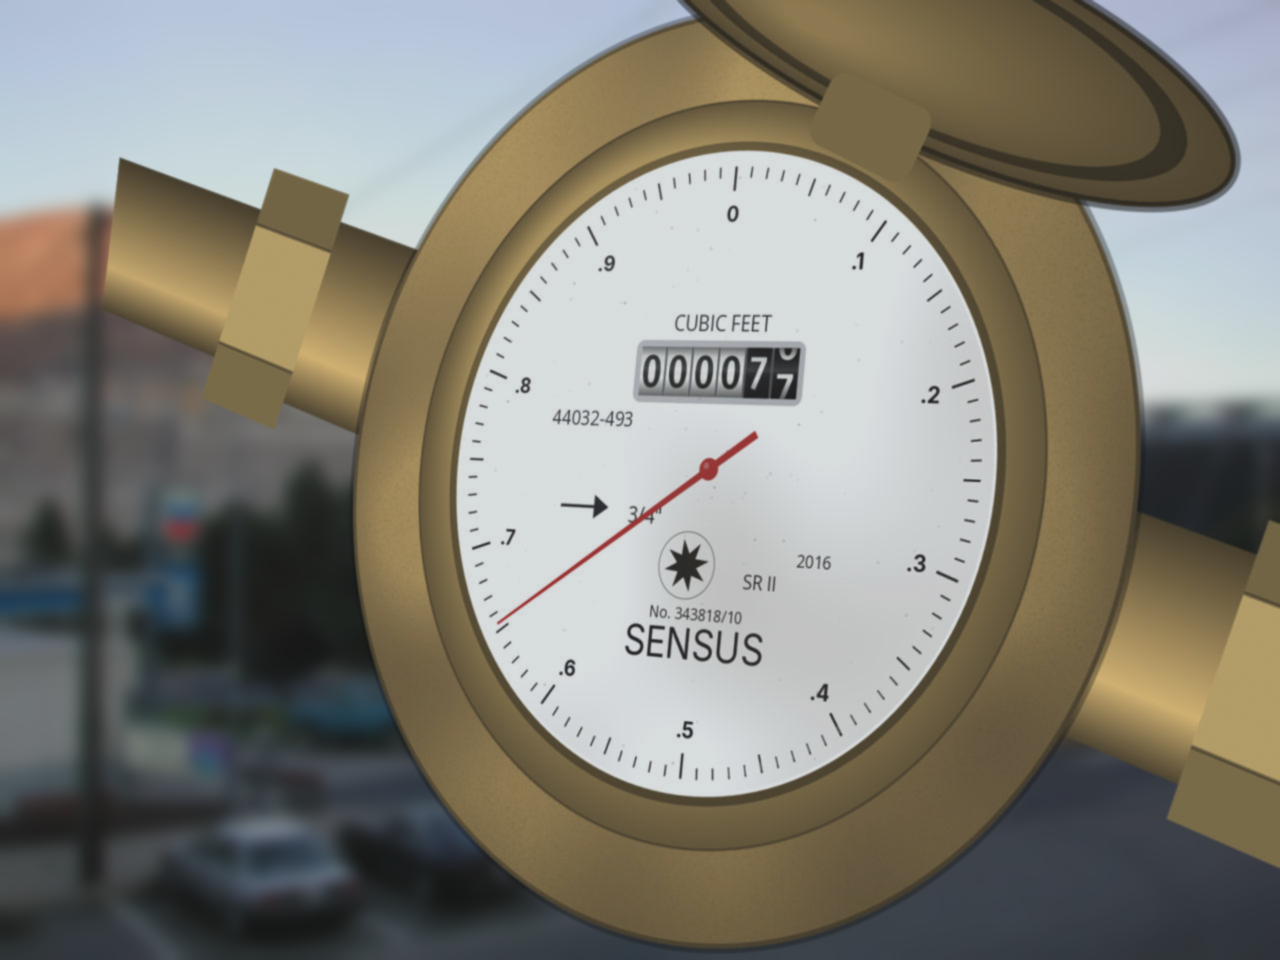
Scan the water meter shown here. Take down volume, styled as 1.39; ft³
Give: 76.65; ft³
